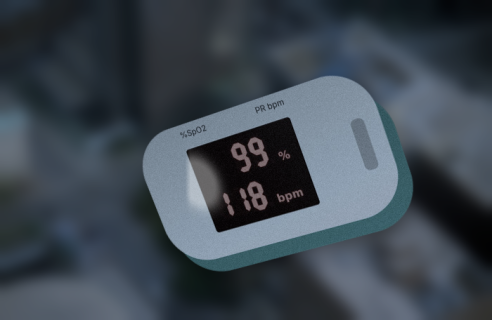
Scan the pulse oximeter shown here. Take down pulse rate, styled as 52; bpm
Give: 118; bpm
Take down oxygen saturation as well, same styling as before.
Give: 99; %
